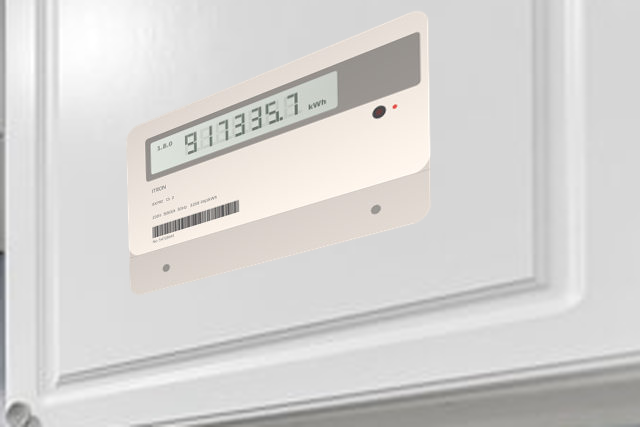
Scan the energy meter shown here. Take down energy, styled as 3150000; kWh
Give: 917335.7; kWh
